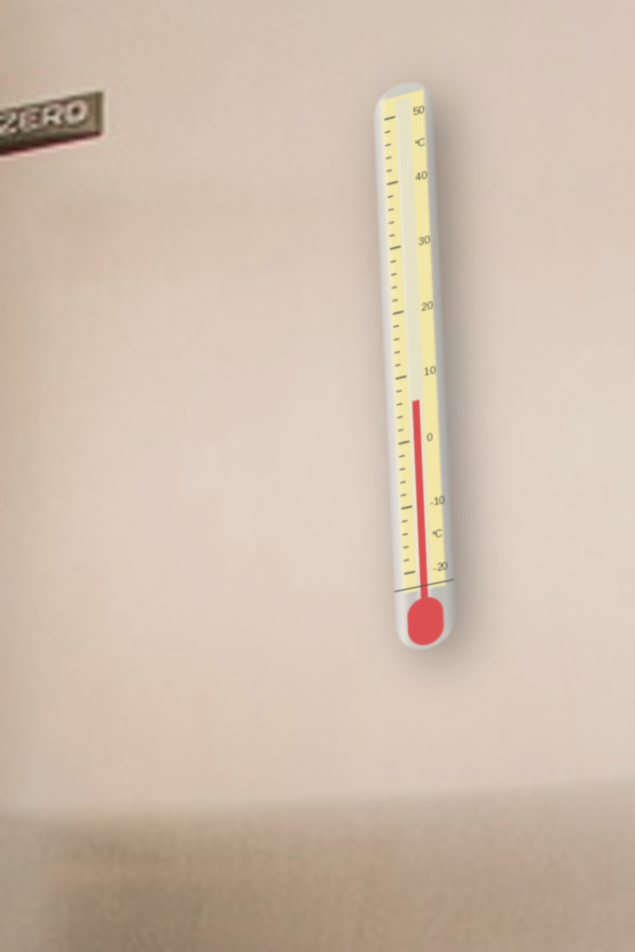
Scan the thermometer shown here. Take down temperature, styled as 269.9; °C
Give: 6; °C
